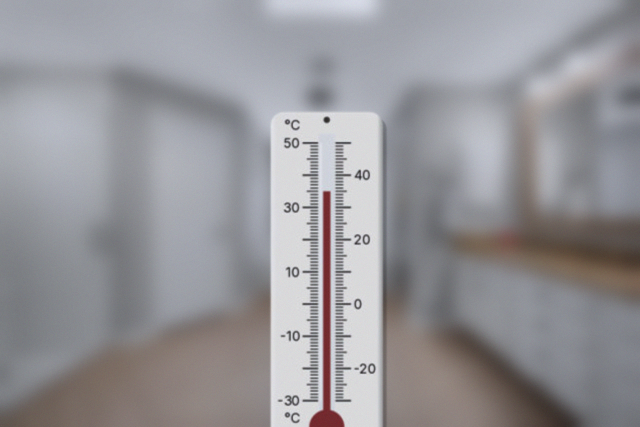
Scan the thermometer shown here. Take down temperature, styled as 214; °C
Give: 35; °C
